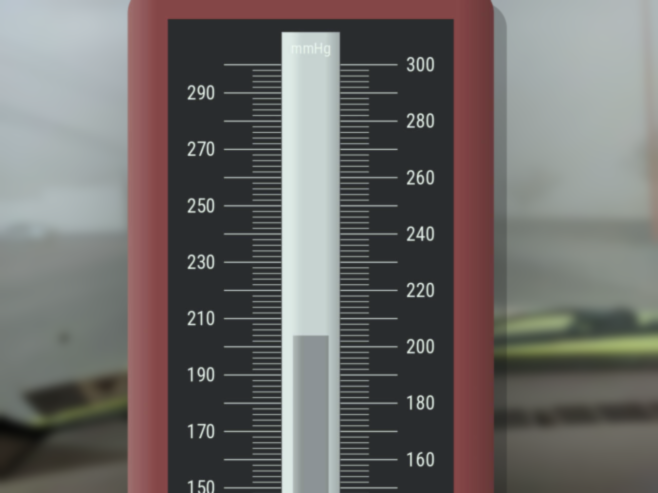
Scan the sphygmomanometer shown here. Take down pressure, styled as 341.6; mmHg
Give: 204; mmHg
